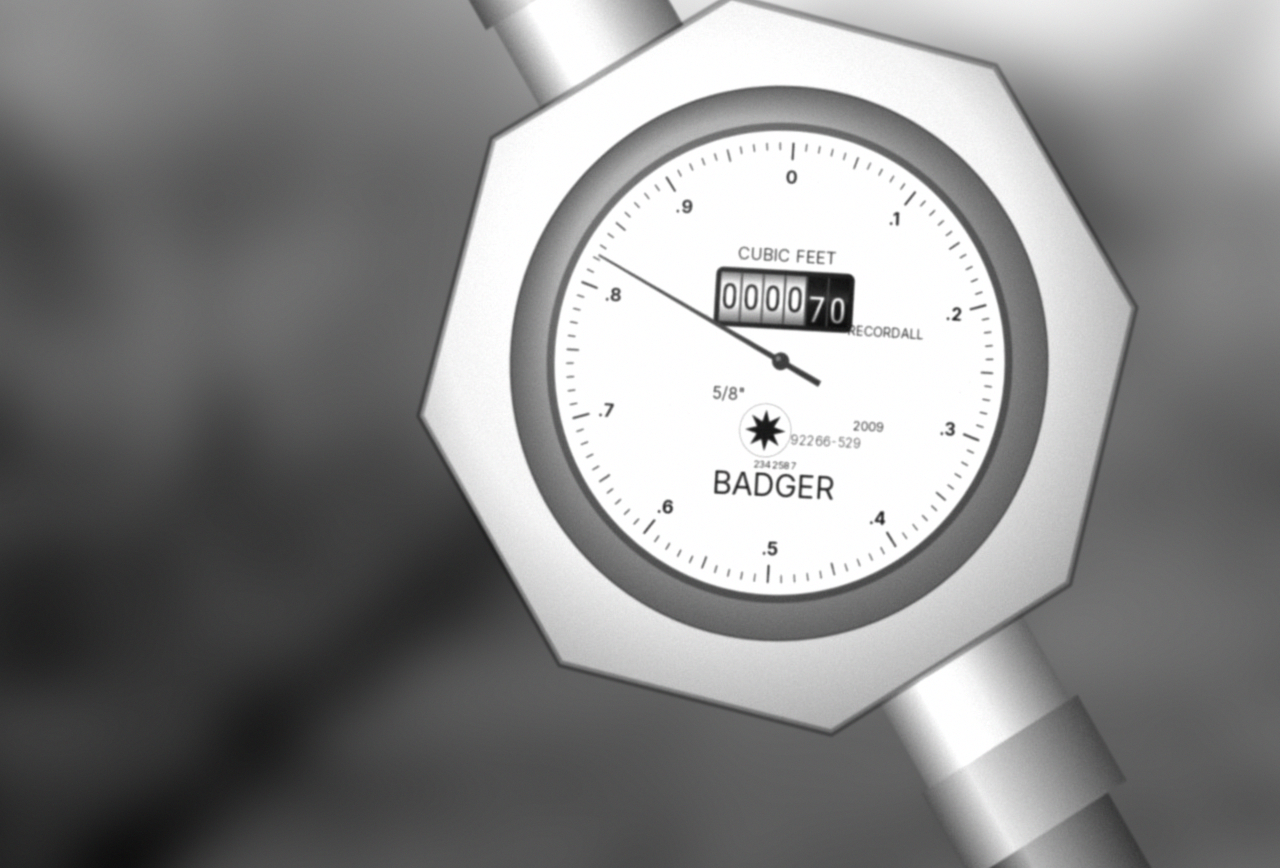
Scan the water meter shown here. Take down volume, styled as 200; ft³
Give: 69.82; ft³
